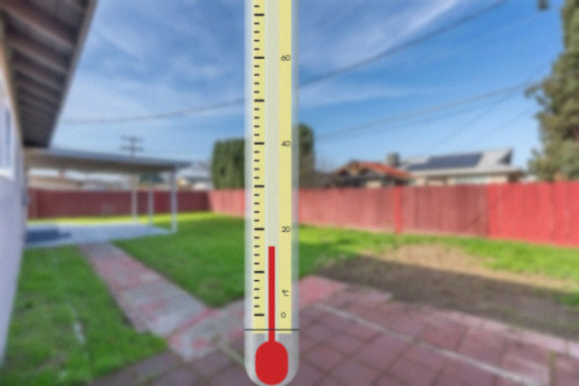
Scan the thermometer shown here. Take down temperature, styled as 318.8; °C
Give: 16; °C
